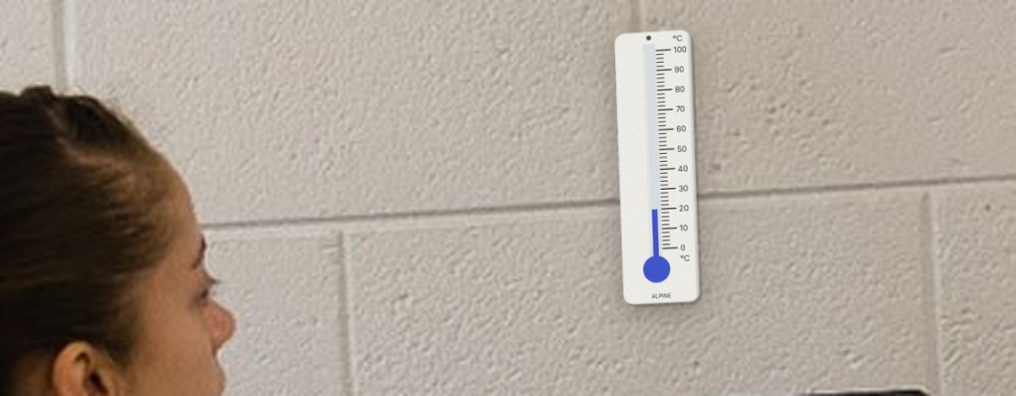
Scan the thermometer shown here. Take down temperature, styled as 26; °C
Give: 20; °C
